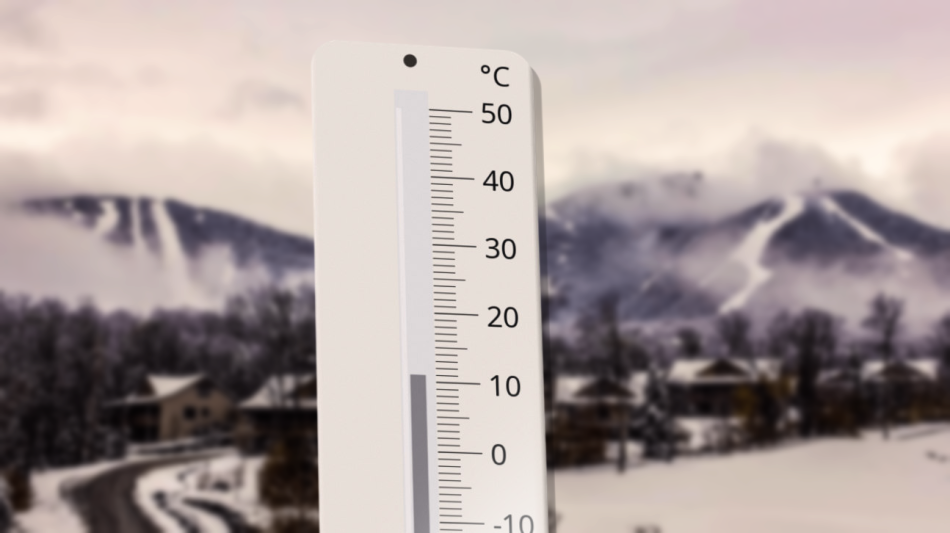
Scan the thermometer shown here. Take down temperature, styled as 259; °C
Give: 11; °C
